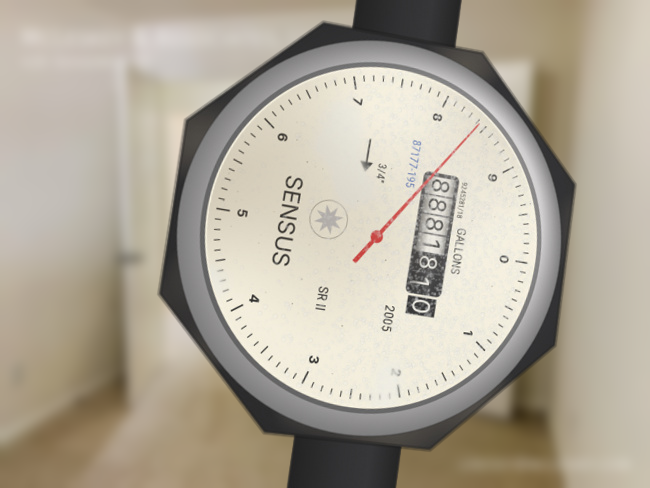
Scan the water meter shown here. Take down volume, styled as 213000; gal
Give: 8881808.4; gal
